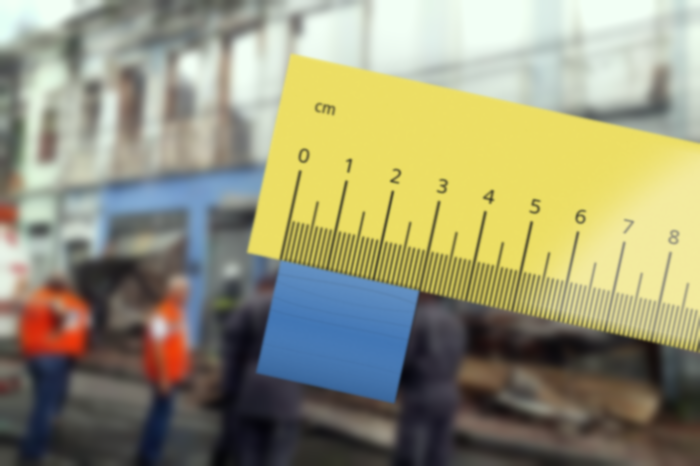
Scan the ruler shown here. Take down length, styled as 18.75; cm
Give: 3; cm
